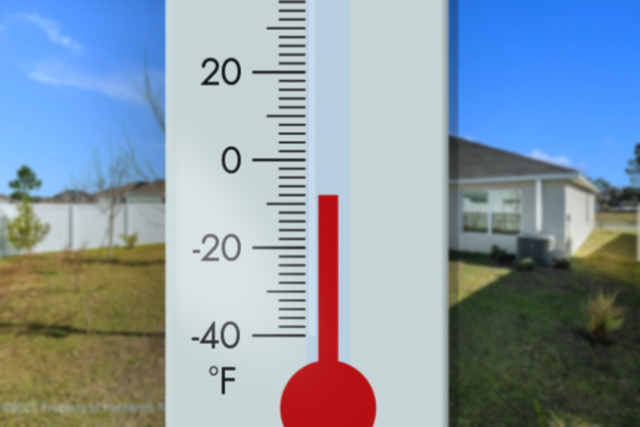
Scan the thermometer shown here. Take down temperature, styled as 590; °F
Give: -8; °F
